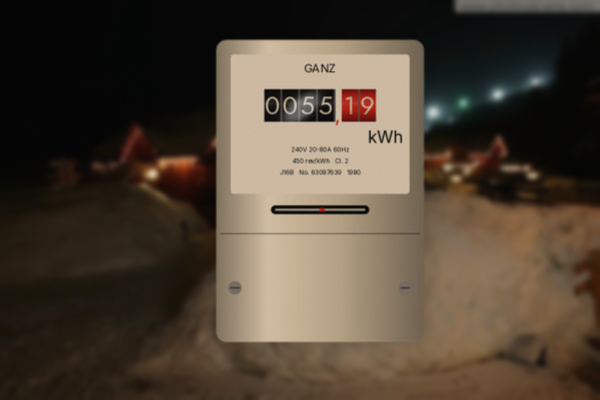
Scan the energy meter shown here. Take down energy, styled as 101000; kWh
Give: 55.19; kWh
